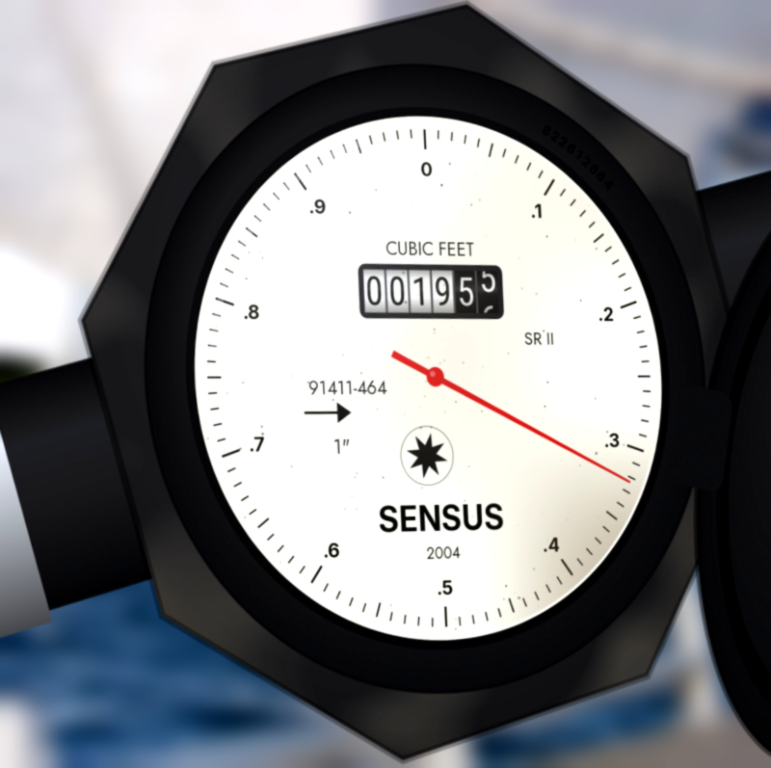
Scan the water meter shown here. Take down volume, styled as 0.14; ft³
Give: 1955.32; ft³
